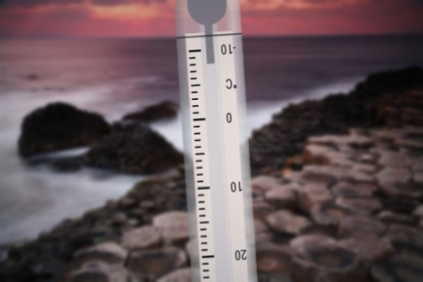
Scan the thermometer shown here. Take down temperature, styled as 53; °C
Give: -8; °C
